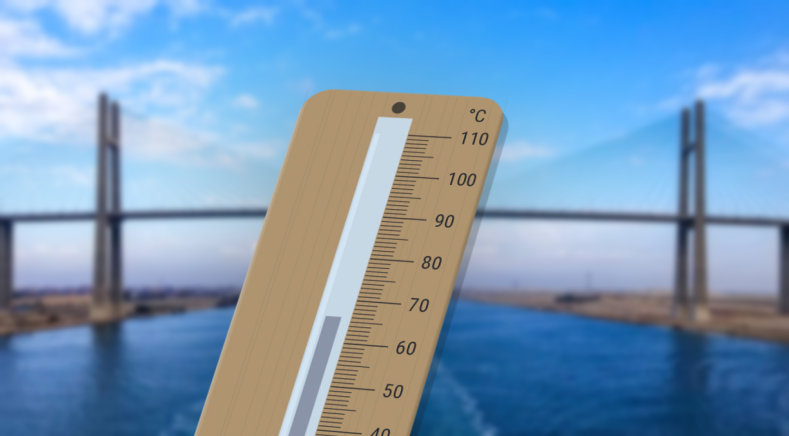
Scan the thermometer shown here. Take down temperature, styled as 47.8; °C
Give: 66; °C
